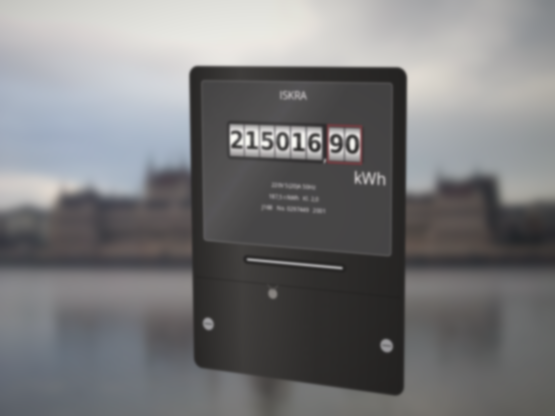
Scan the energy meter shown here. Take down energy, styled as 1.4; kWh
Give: 215016.90; kWh
